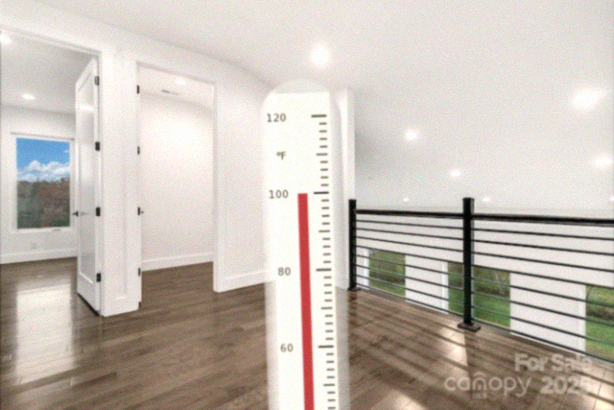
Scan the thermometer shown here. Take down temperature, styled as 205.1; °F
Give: 100; °F
